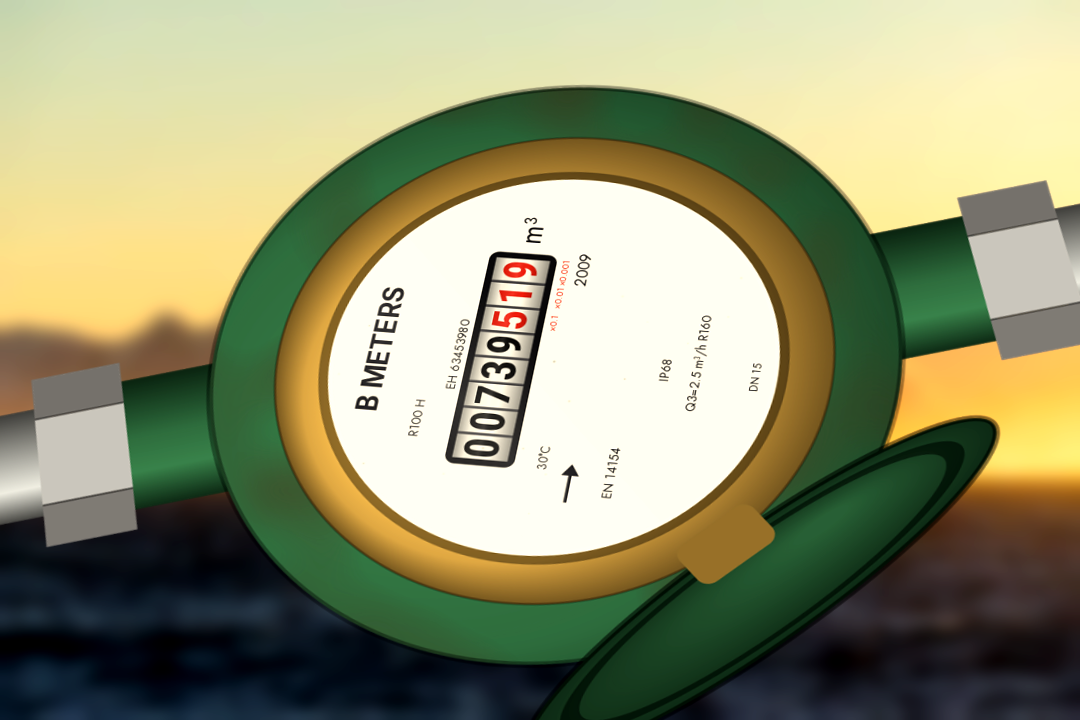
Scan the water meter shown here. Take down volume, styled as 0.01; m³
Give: 739.519; m³
